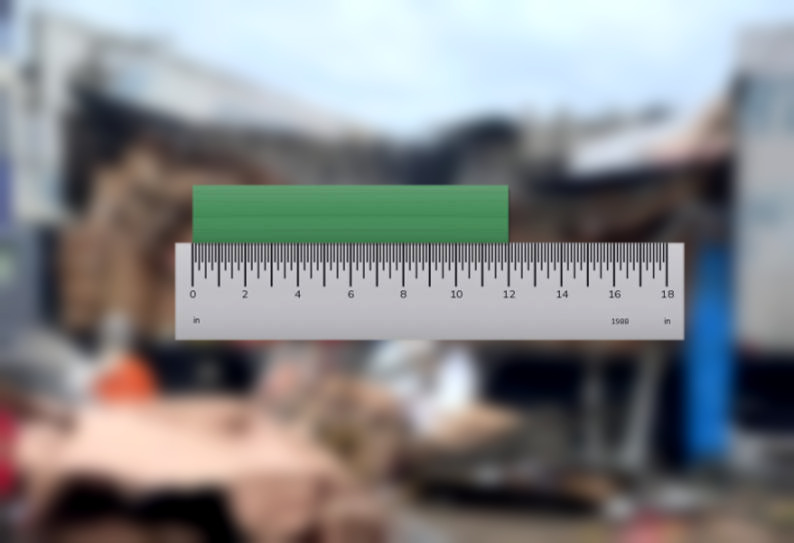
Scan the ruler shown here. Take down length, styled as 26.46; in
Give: 12; in
